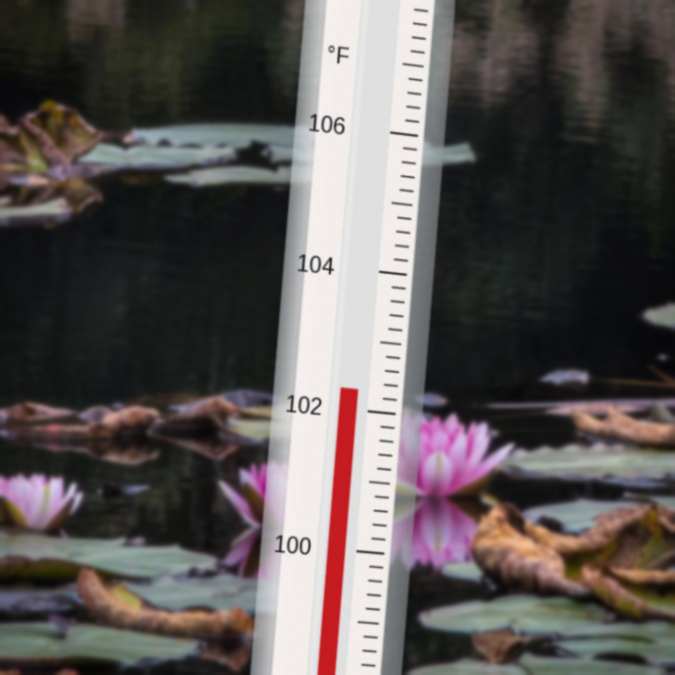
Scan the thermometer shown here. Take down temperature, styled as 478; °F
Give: 102.3; °F
